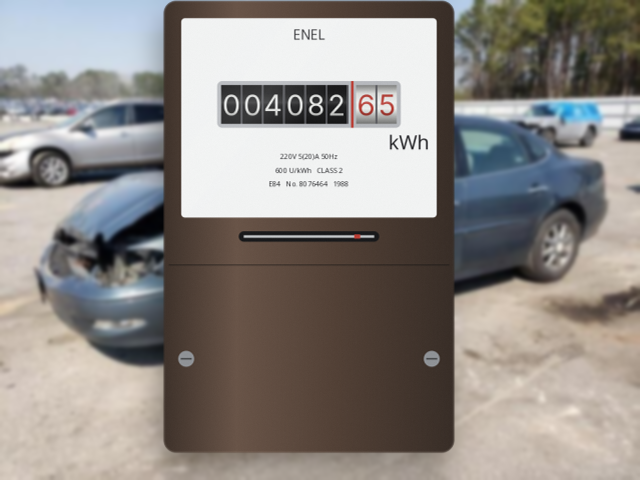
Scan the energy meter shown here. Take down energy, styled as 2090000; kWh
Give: 4082.65; kWh
